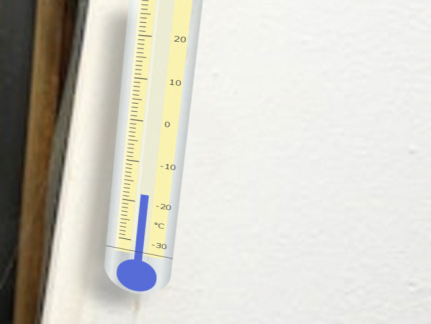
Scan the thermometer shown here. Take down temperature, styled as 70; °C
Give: -18; °C
